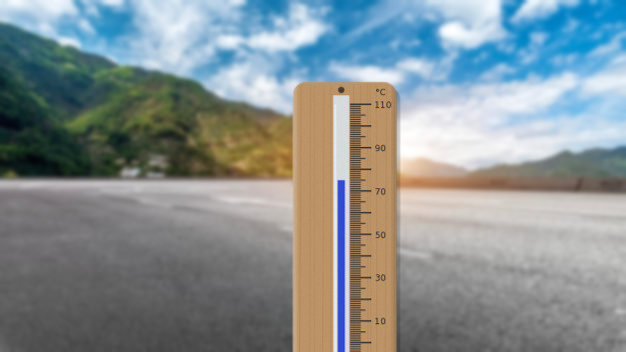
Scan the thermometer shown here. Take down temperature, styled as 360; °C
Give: 75; °C
